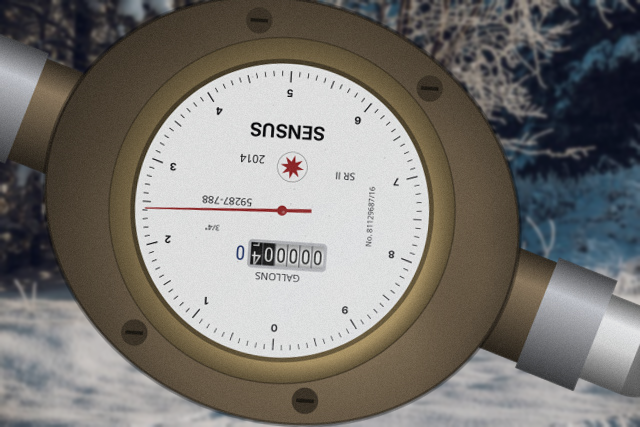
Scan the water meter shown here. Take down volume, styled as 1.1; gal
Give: 42.4; gal
